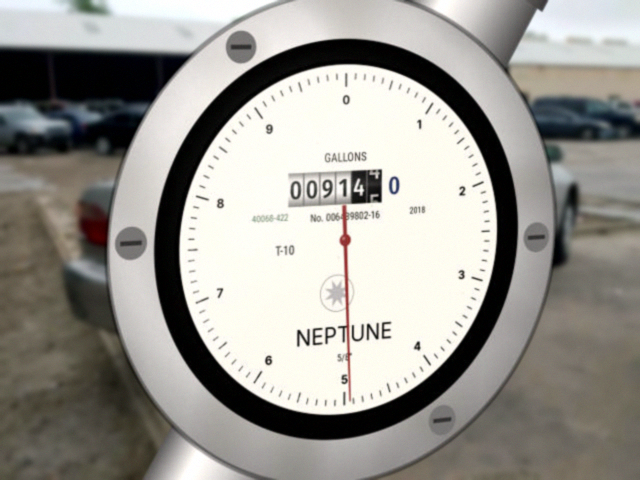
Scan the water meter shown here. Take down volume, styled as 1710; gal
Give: 91444.9; gal
